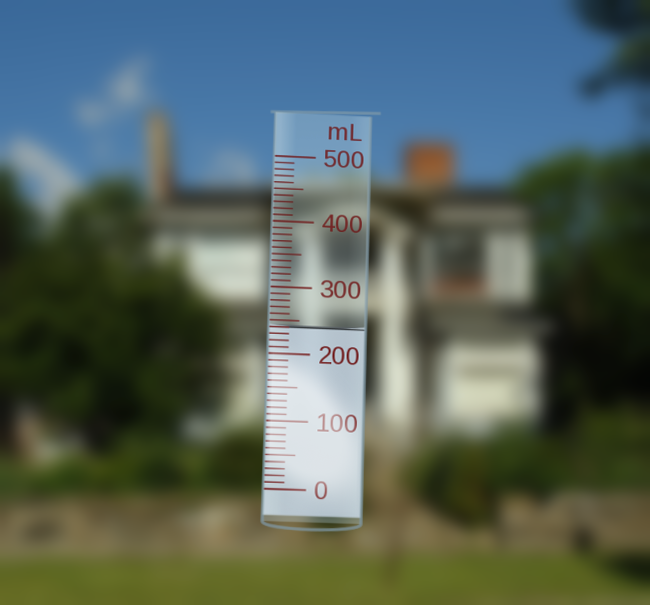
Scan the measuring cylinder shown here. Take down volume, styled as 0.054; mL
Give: 240; mL
